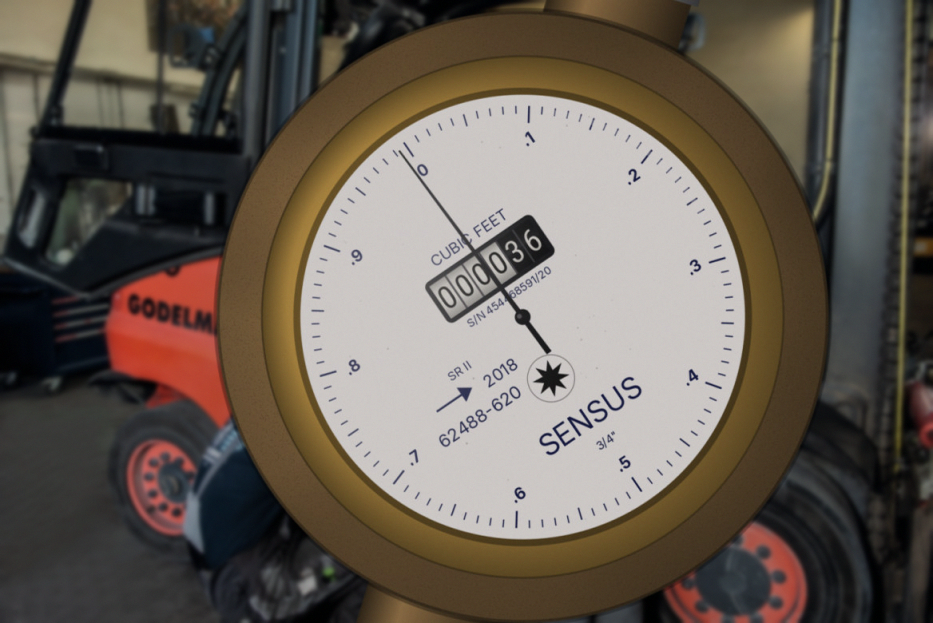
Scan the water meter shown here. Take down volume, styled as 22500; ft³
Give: 35.99; ft³
